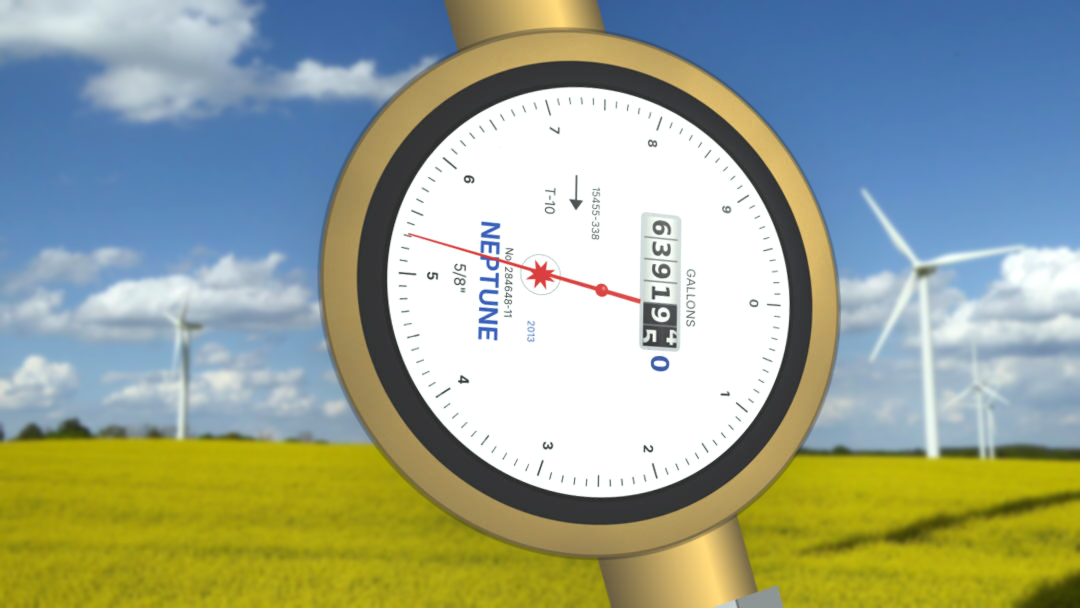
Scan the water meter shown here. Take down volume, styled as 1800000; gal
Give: 6391945.3; gal
